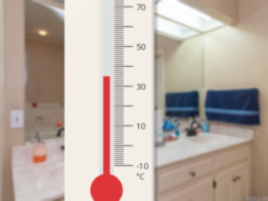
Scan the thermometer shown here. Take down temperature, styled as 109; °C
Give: 35; °C
